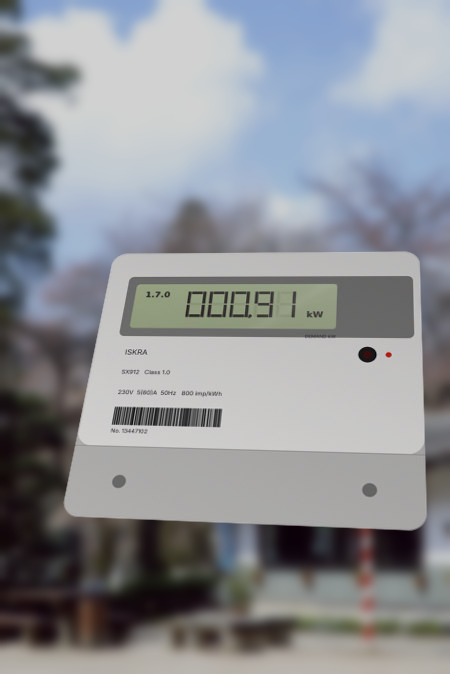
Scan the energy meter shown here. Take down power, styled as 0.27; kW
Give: 0.91; kW
